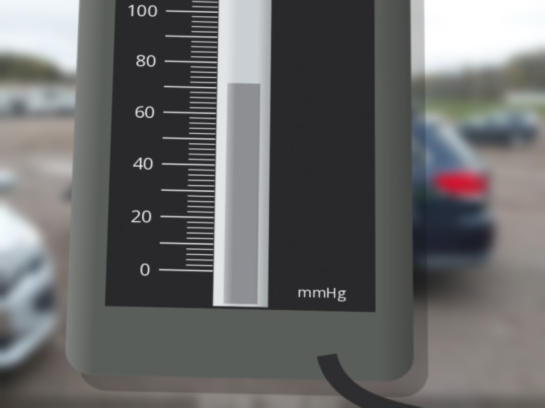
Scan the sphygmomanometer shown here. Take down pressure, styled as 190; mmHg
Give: 72; mmHg
